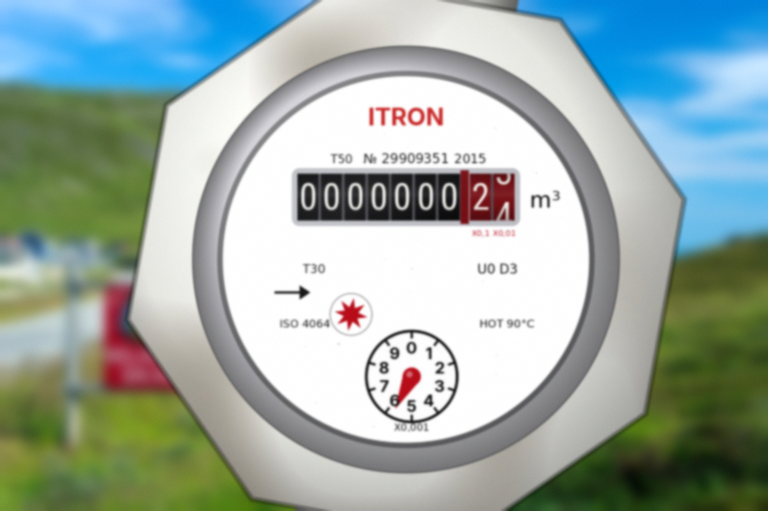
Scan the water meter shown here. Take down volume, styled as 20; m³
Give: 0.235; m³
